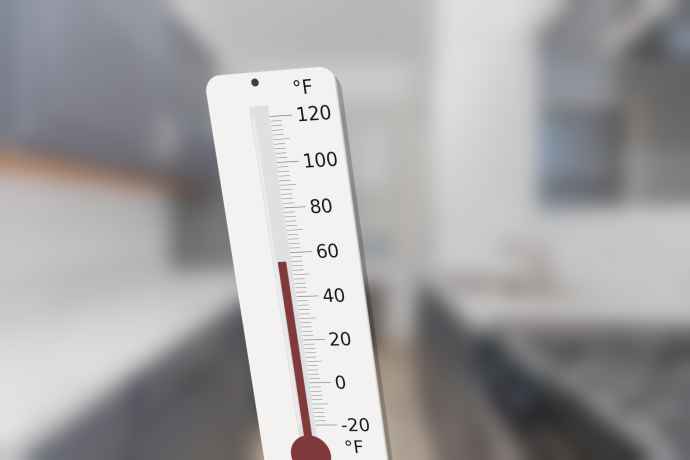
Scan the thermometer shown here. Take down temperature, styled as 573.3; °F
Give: 56; °F
